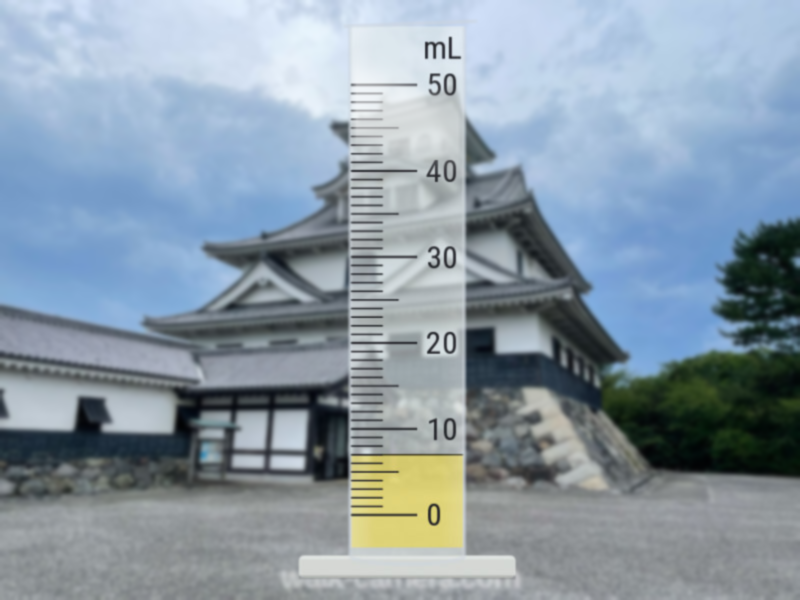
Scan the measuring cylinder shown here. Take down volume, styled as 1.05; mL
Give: 7; mL
